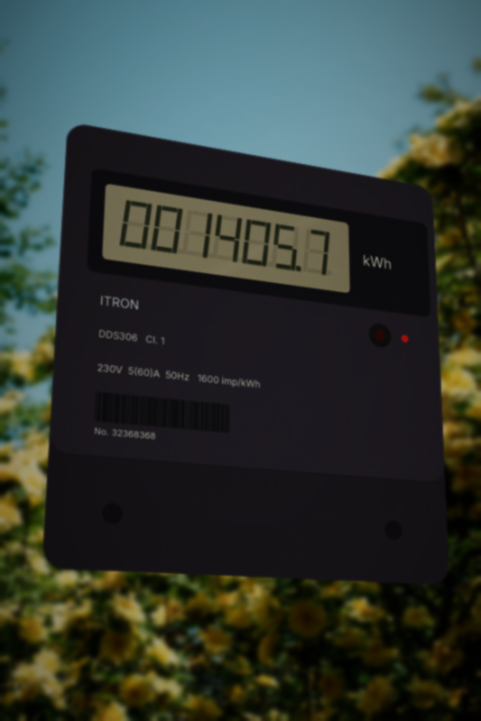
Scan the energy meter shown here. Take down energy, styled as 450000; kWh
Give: 1405.7; kWh
